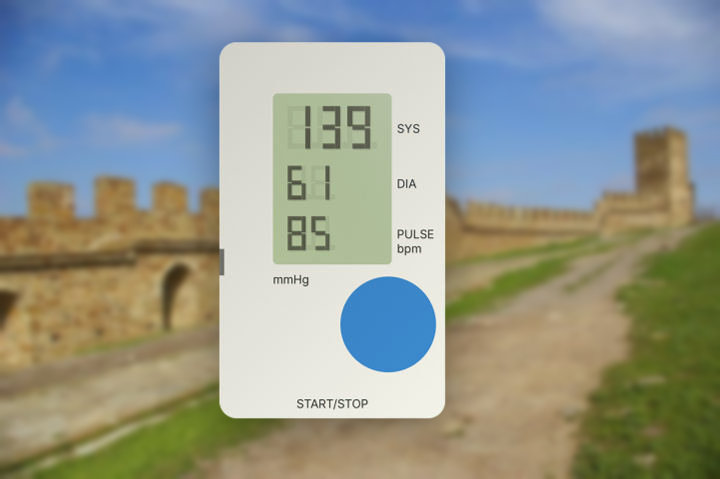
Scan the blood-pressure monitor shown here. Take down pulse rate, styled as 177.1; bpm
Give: 85; bpm
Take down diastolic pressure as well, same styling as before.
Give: 61; mmHg
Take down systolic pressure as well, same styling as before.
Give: 139; mmHg
